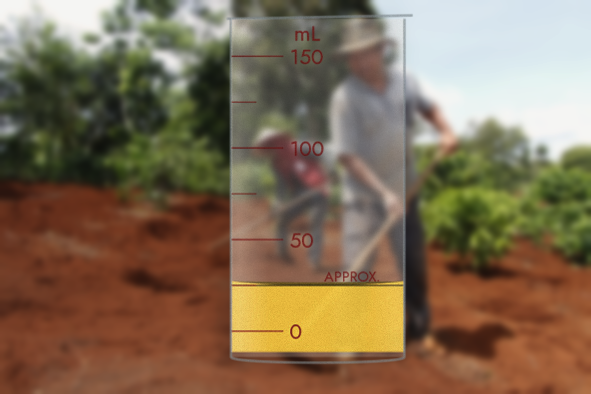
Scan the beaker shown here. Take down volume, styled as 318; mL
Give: 25; mL
